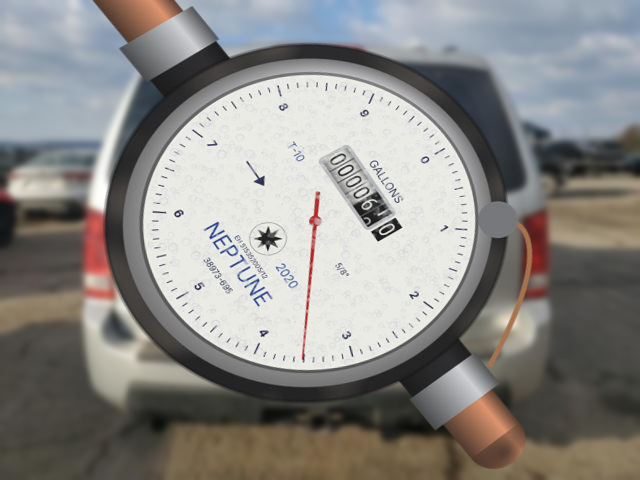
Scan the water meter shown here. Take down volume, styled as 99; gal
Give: 613.5; gal
